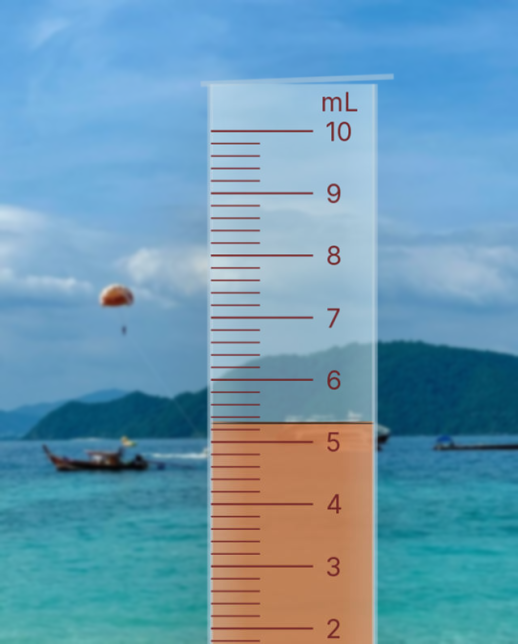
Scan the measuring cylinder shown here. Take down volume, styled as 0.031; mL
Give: 5.3; mL
